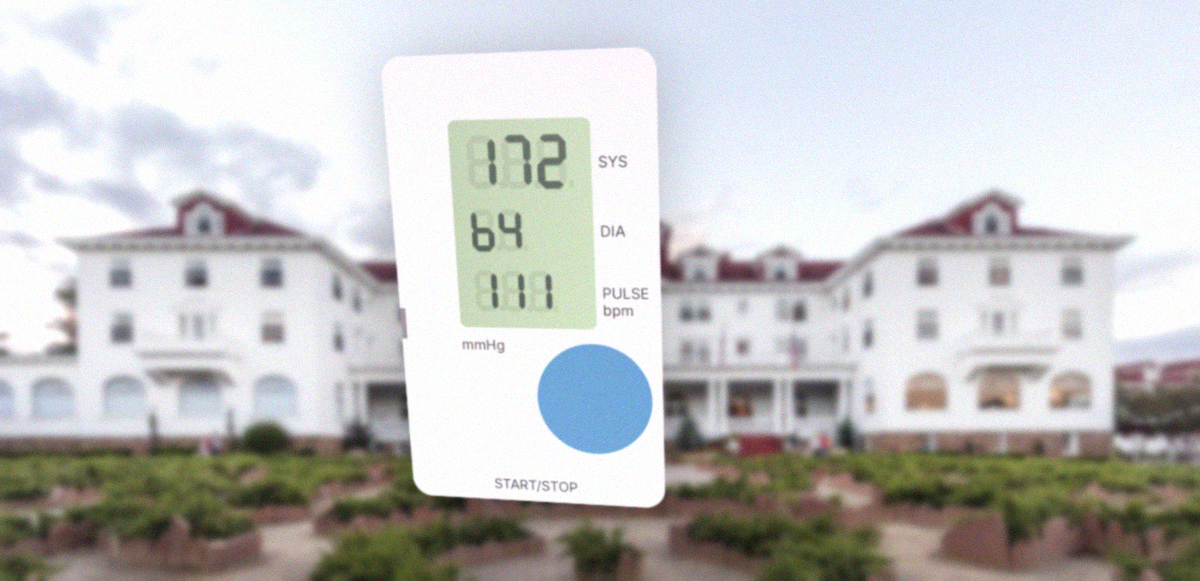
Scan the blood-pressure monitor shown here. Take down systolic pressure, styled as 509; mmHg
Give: 172; mmHg
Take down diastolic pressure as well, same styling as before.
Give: 64; mmHg
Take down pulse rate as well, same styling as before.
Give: 111; bpm
